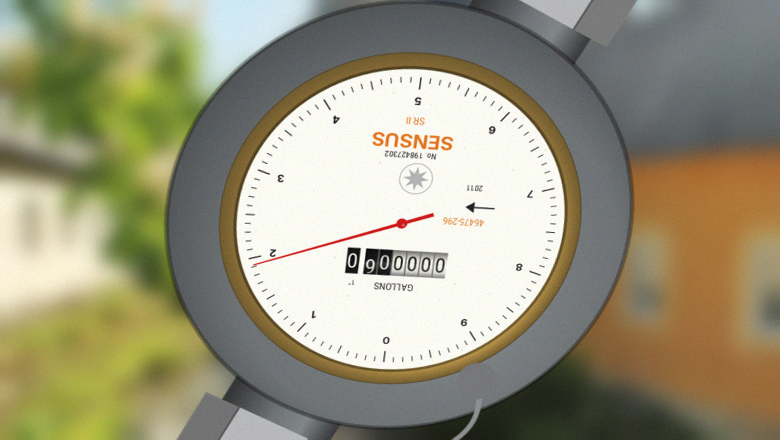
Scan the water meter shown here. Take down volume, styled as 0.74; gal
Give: 61.9; gal
